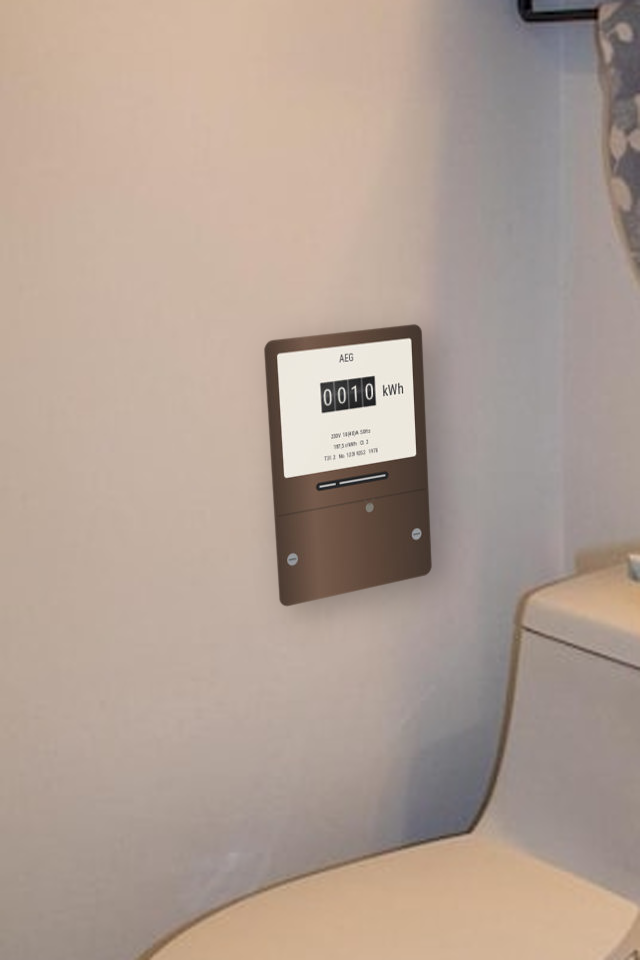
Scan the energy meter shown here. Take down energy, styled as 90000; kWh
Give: 10; kWh
